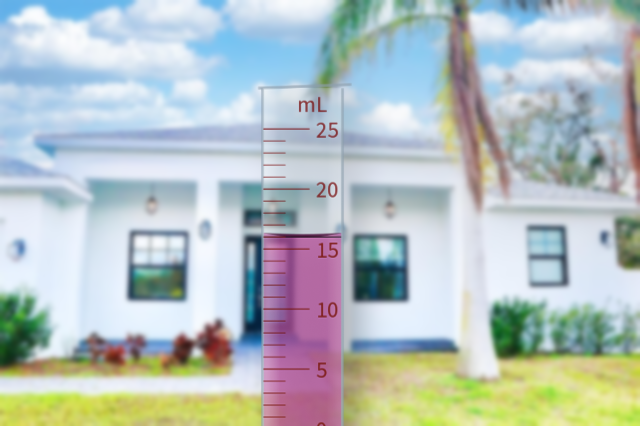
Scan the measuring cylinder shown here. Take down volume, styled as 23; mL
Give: 16; mL
